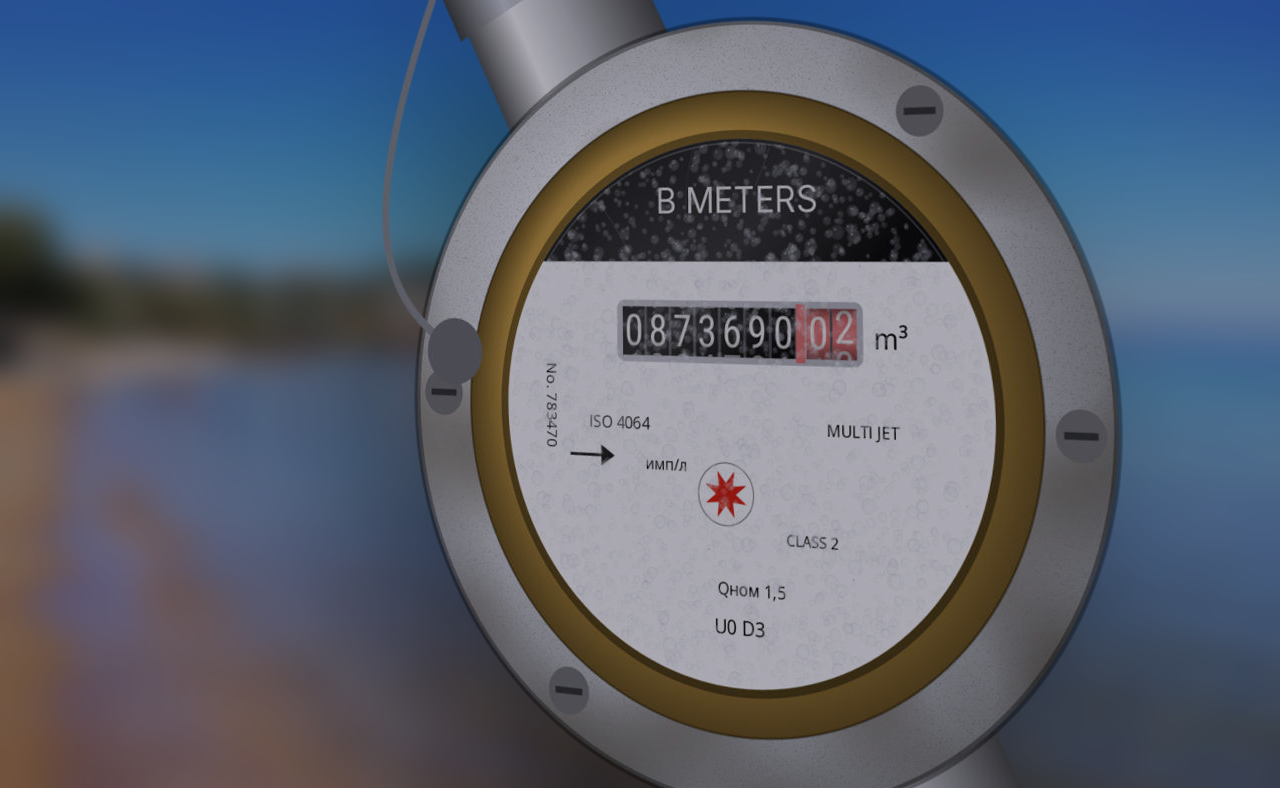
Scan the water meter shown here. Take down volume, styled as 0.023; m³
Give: 873690.02; m³
